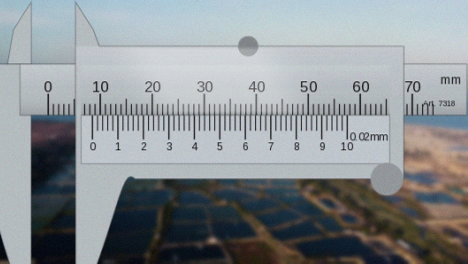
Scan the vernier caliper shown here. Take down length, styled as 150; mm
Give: 8.5; mm
